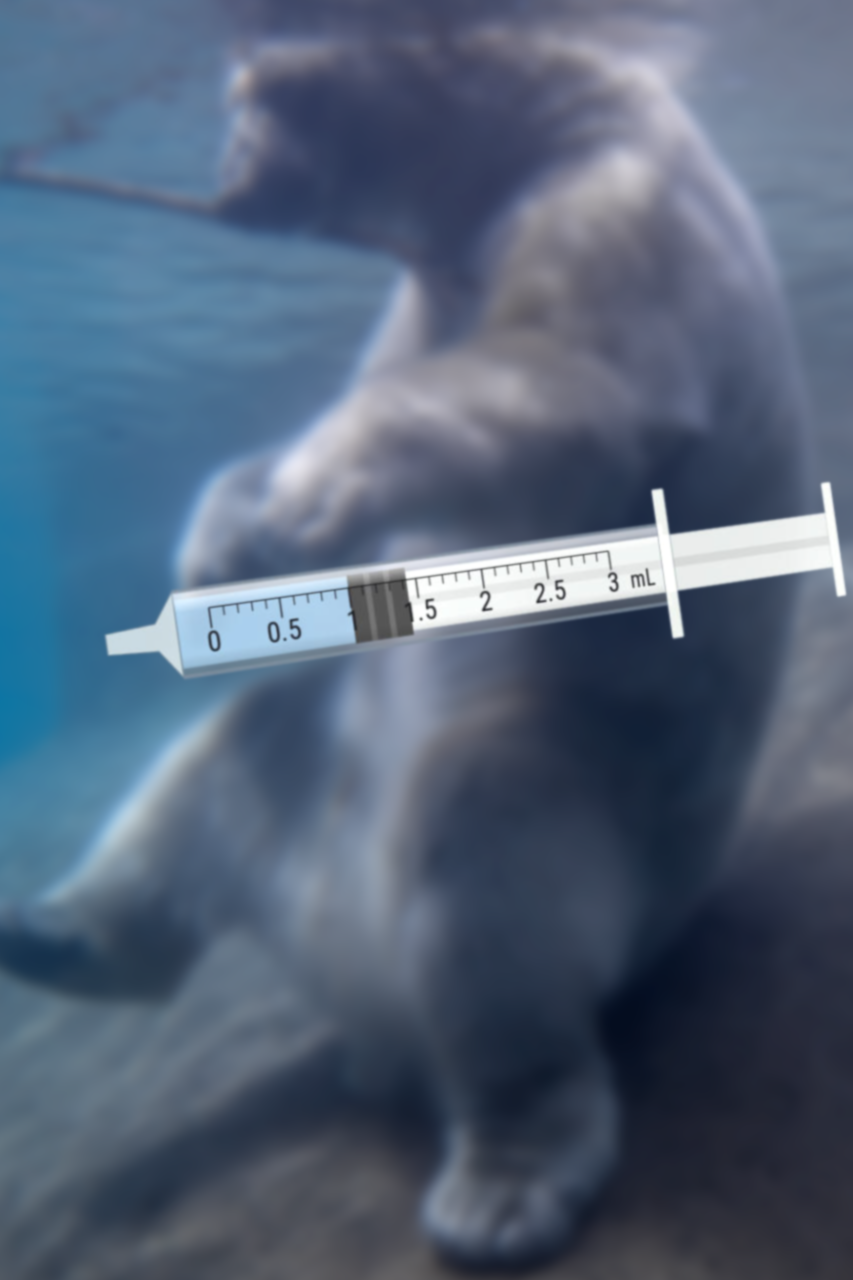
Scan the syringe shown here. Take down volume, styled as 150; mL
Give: 1; mL
